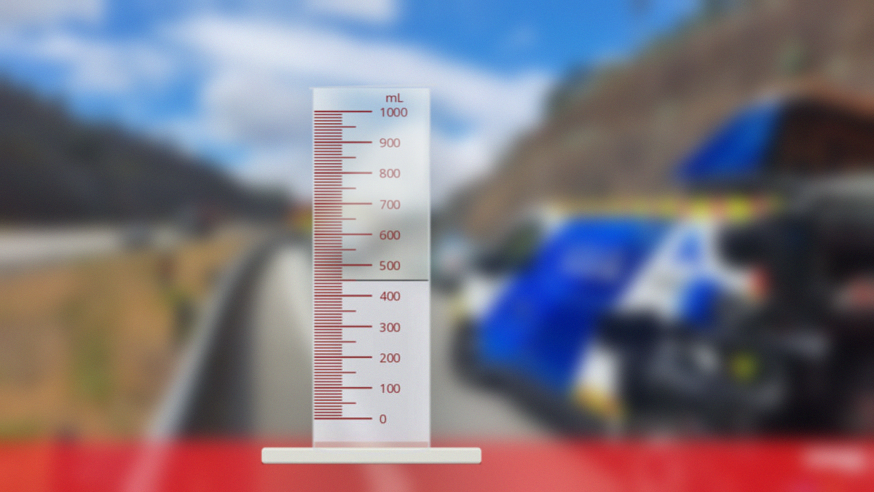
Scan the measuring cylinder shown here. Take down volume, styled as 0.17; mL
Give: 450; mL
